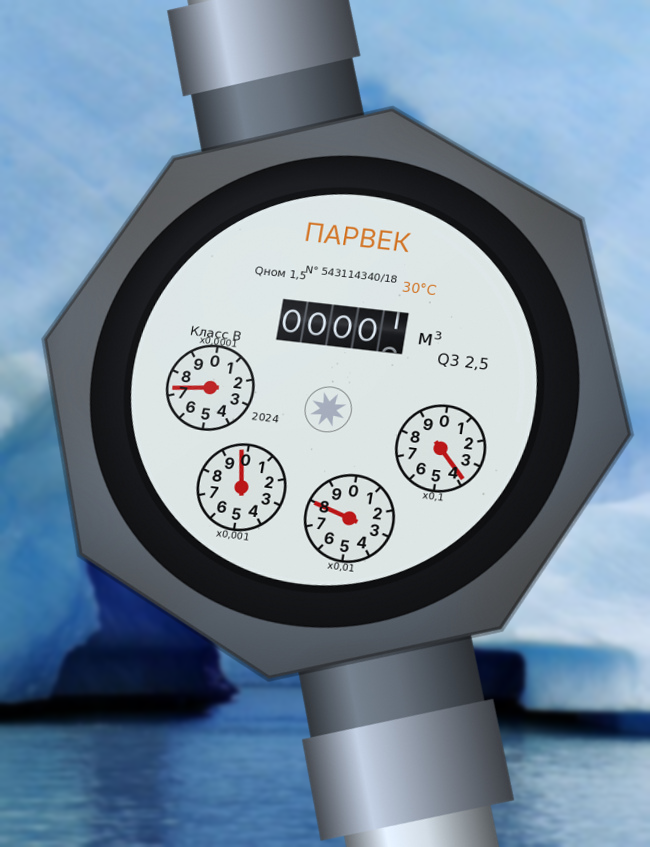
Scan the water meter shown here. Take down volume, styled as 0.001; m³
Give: 1.3797; m³
